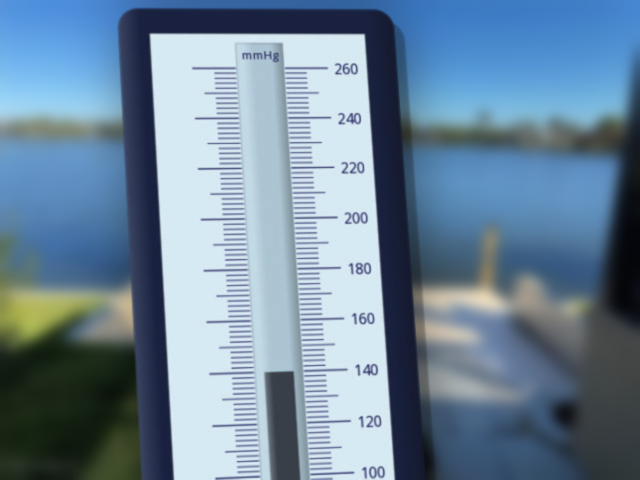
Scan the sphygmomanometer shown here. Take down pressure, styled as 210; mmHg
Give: 140; mmHg
